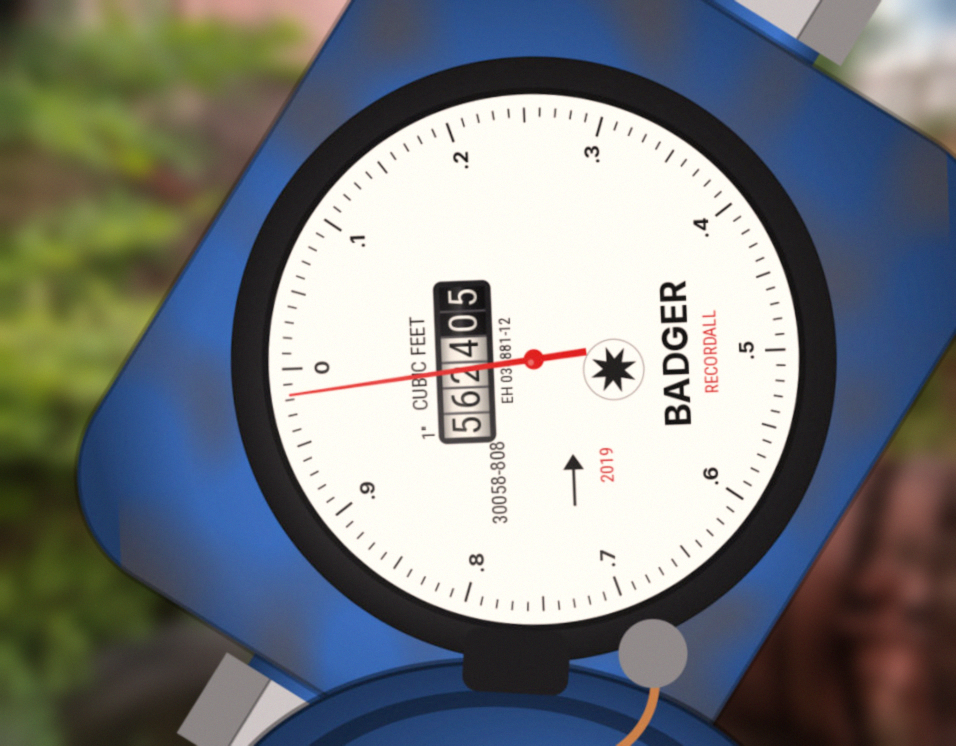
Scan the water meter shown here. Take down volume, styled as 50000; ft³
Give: 562404.98; ft³
